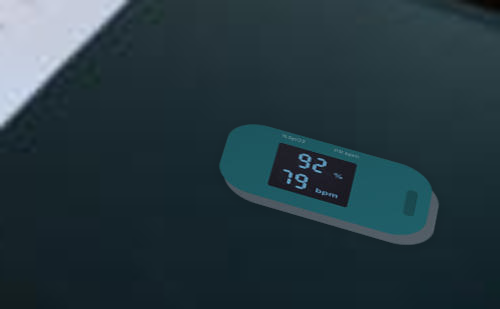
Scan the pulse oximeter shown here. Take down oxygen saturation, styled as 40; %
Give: 92; %
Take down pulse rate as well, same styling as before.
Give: 79; bpm
